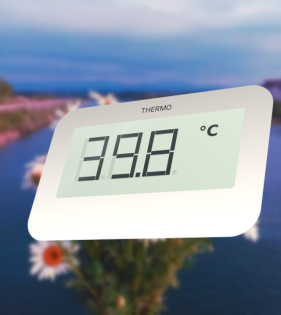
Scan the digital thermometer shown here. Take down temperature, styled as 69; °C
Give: 39.8; °C
